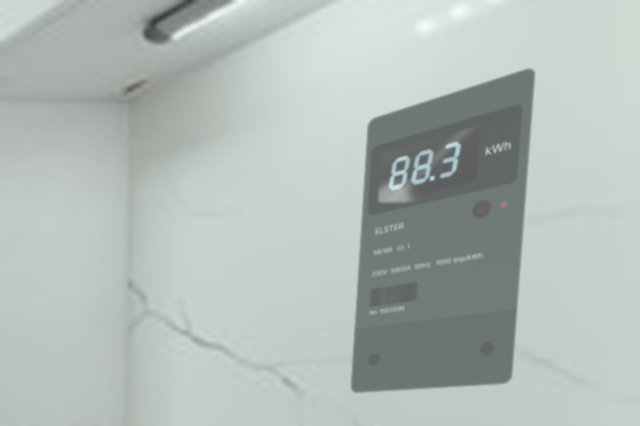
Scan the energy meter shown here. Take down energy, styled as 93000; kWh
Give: 88.3; kWh
